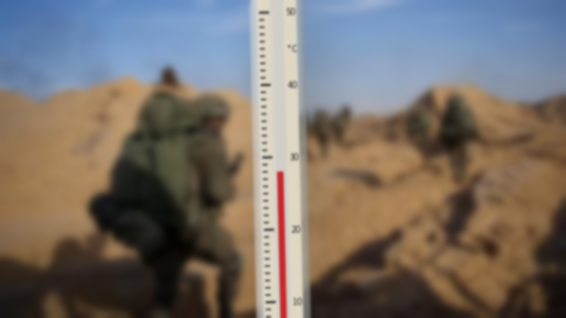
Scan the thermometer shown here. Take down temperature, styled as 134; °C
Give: 28; °C
